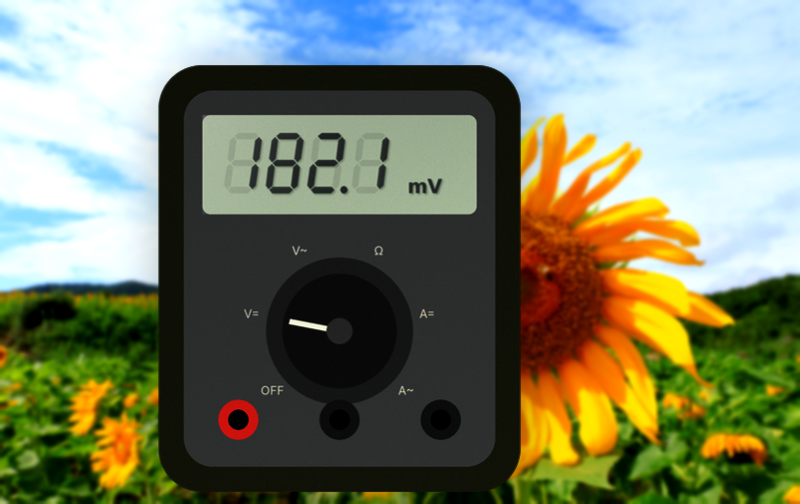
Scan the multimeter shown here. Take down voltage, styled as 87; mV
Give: 182.1; mV
